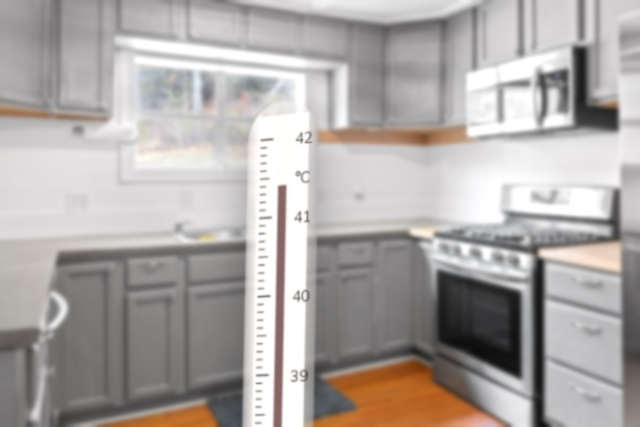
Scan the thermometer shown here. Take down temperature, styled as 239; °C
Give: 41.4; °C
